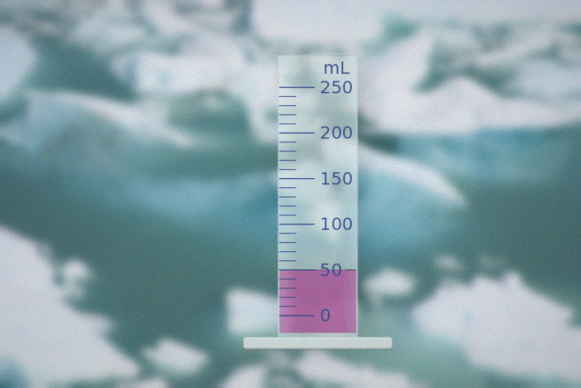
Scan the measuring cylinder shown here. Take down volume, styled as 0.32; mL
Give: 50; mL
